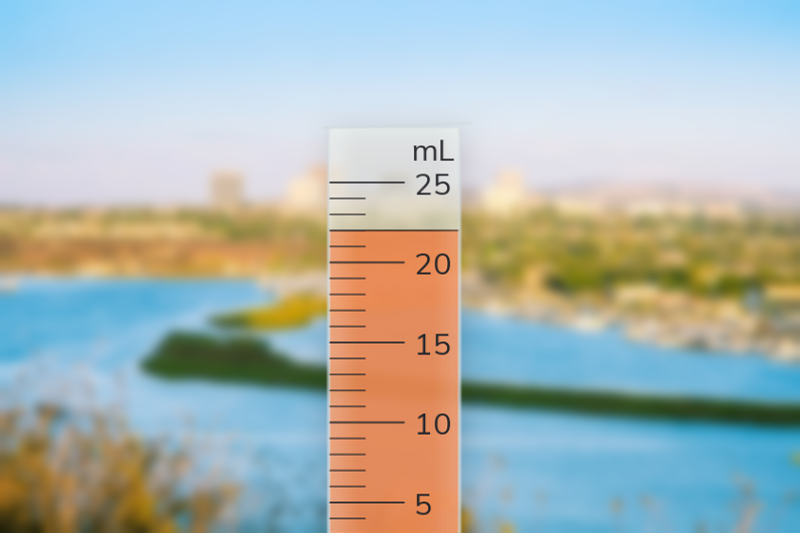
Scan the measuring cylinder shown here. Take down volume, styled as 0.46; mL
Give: 22; mL
